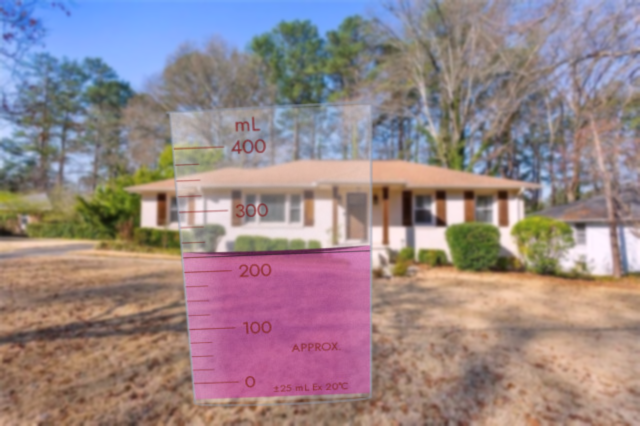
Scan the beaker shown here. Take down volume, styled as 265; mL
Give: 225; mL
